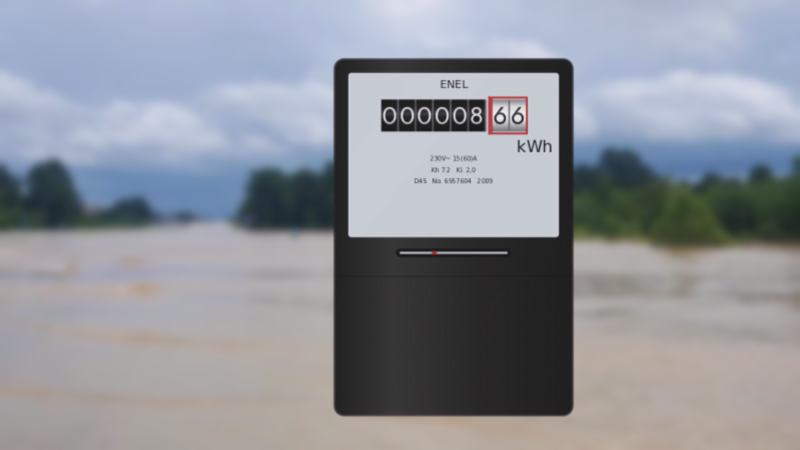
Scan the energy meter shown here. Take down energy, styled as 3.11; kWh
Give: 8.66; kWh
